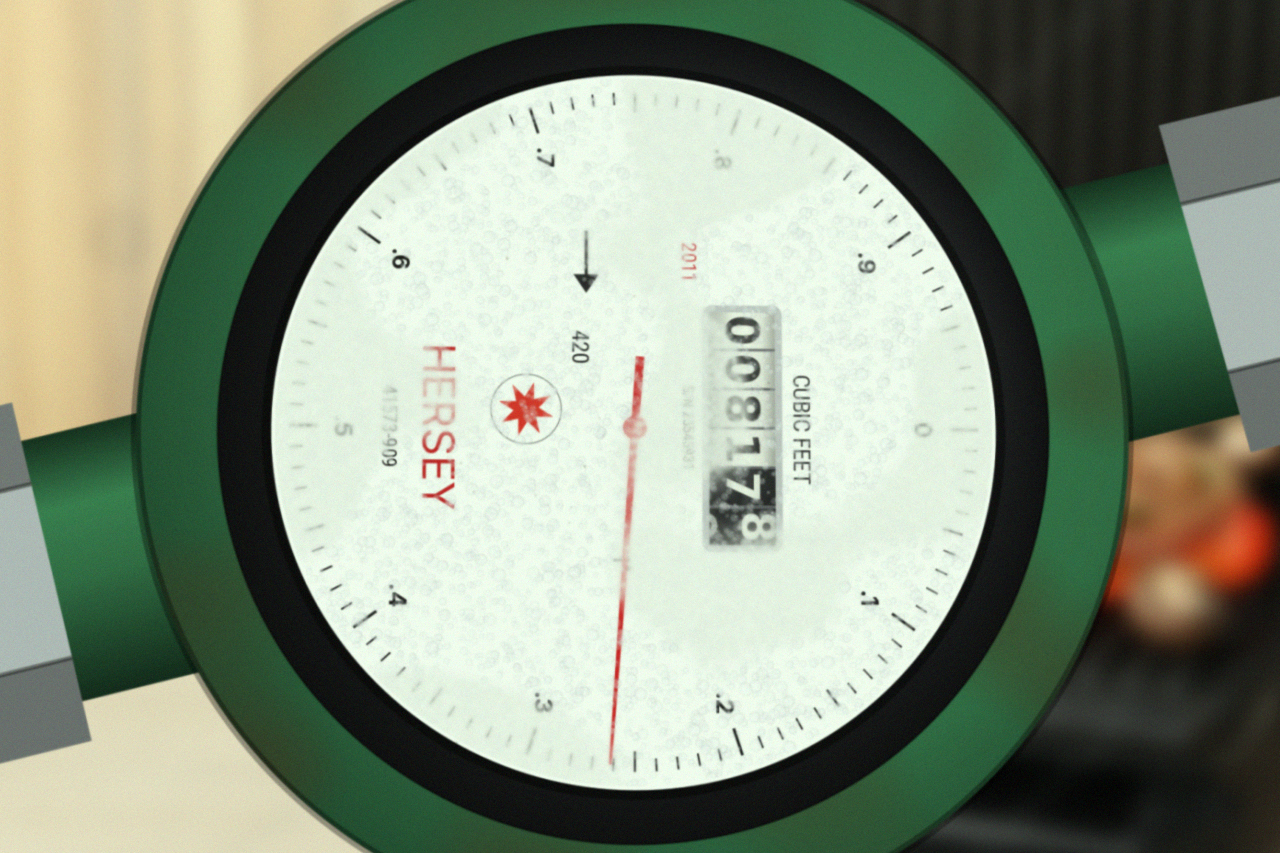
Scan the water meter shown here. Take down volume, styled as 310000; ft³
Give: 8178.26; ft³
